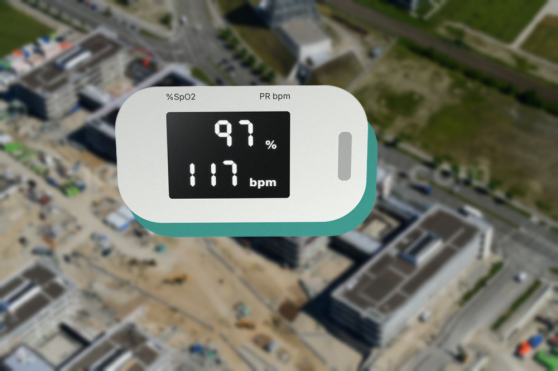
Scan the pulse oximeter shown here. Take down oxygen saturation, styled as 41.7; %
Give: 97; %
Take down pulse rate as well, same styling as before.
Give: 117; bpm
